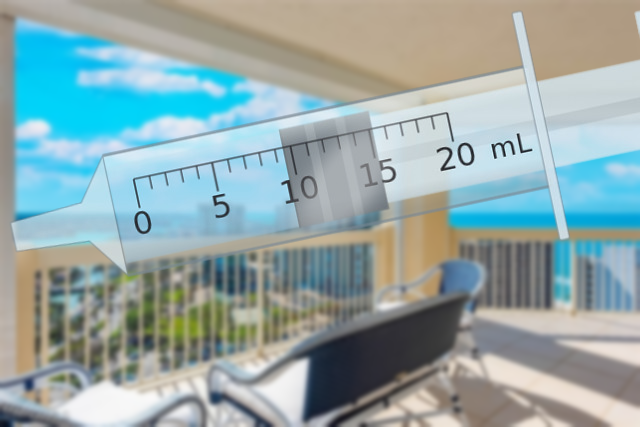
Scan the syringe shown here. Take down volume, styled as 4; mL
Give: 9.5; mL
